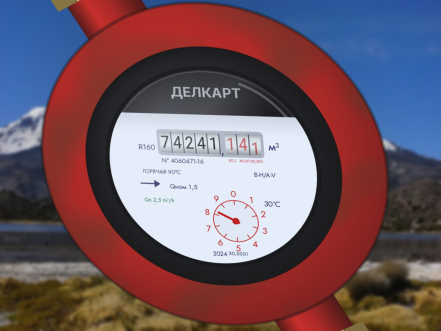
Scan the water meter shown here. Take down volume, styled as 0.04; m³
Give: 74241.1408; m³
